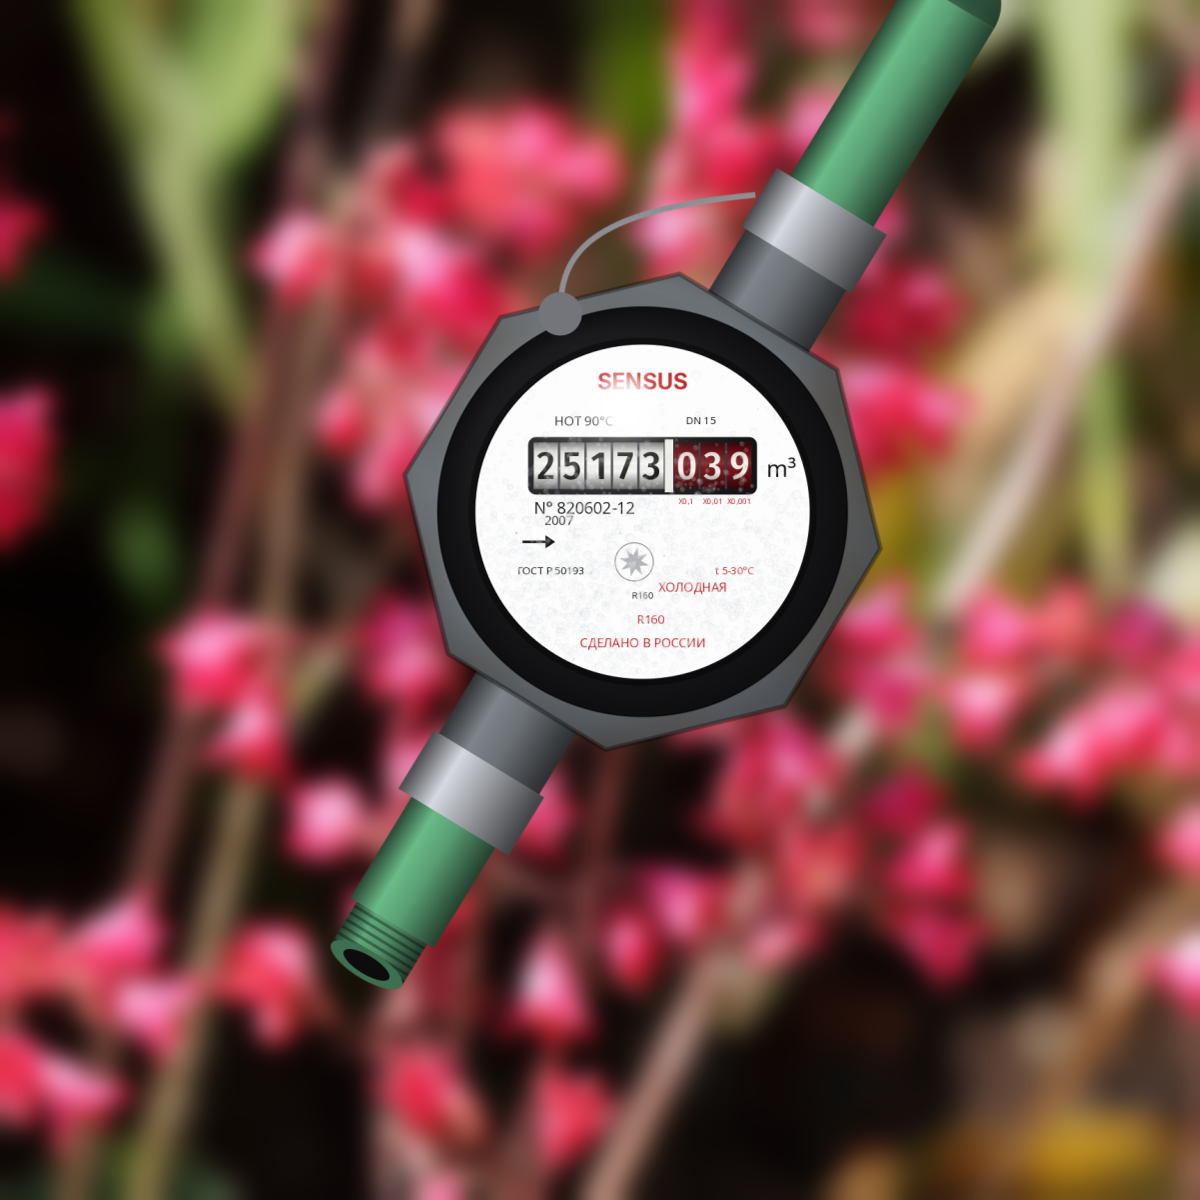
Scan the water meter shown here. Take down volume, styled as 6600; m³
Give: 25173.039; m³
